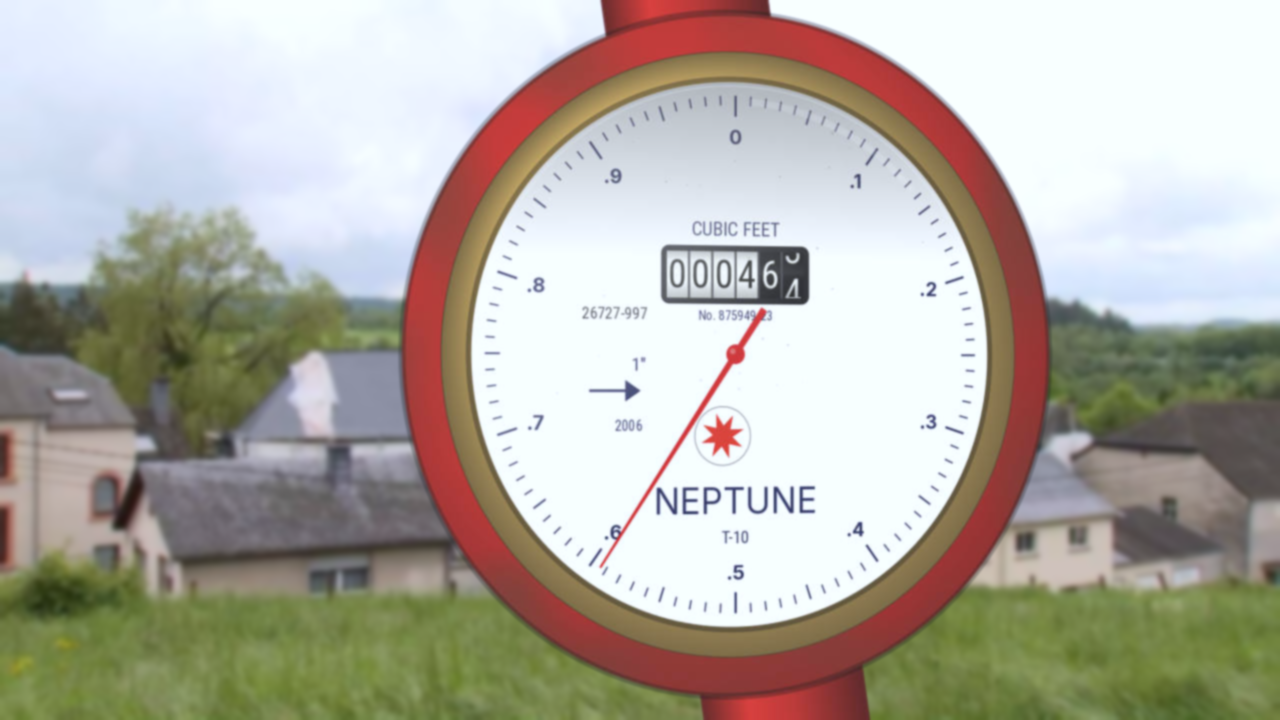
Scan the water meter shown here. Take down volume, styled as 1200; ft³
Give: 463.59; ft³
